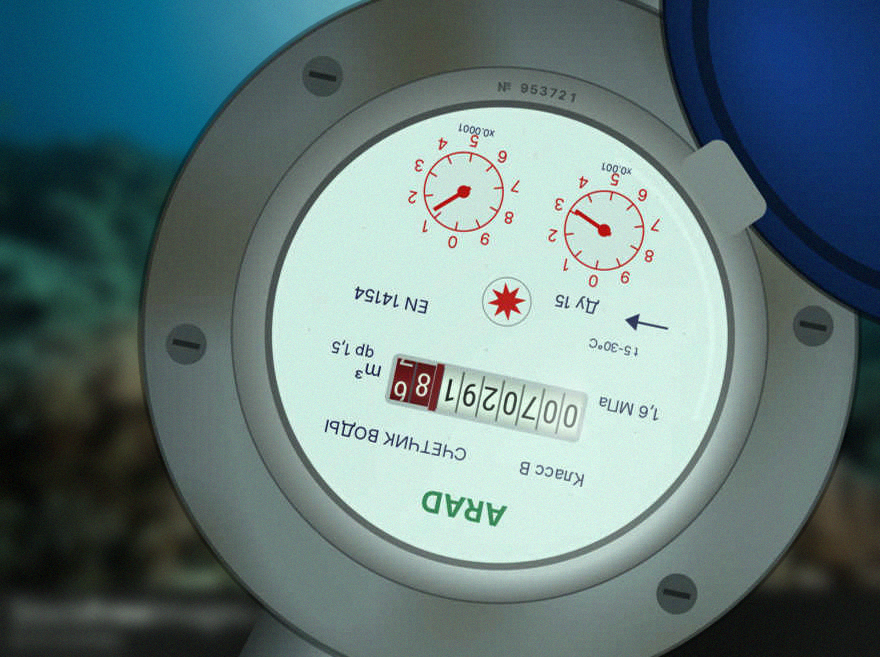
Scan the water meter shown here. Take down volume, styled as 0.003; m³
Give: 70291.8631; m³
